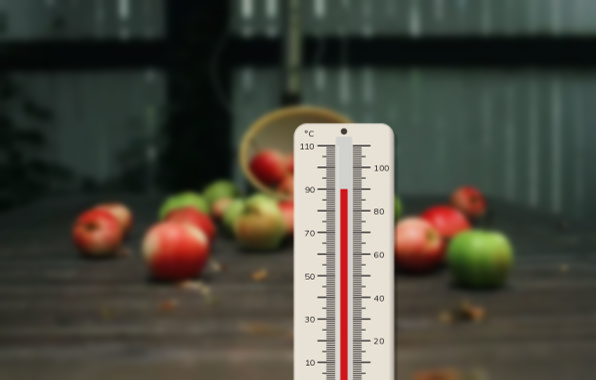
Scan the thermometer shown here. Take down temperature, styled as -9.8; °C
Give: 90; °C
